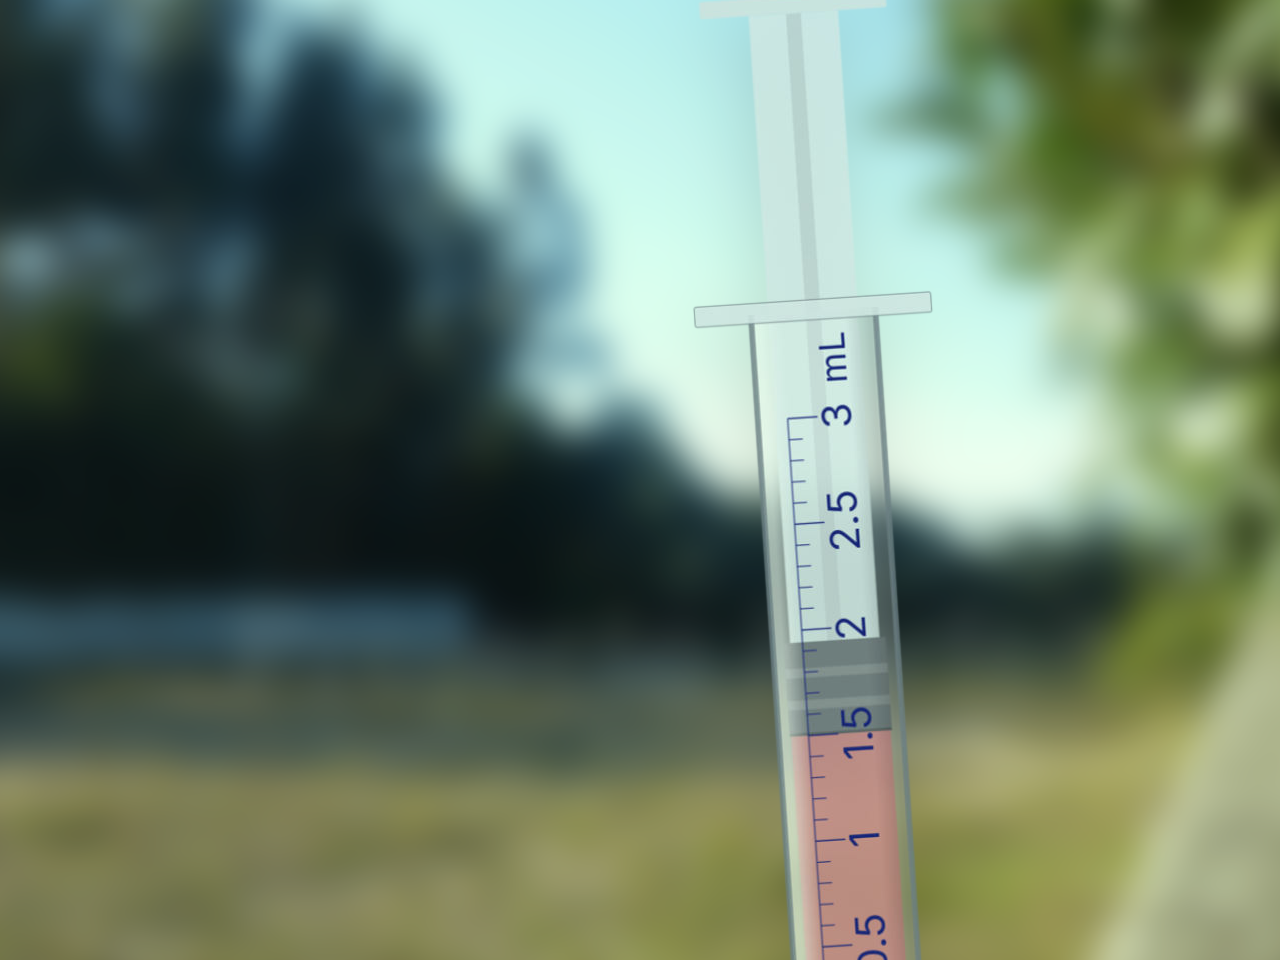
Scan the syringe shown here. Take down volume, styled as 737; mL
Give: 1.5; mL
